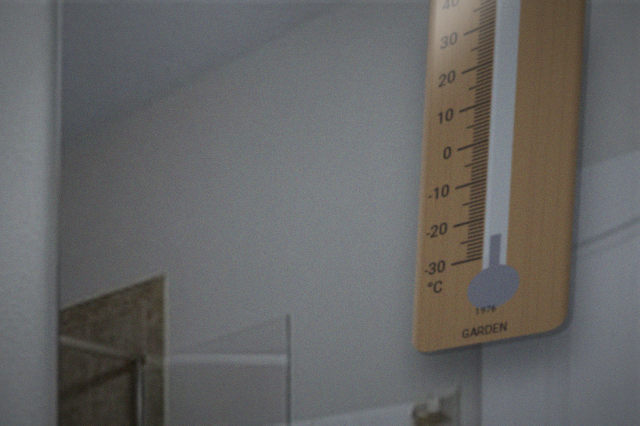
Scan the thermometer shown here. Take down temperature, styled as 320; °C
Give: -25; °C
